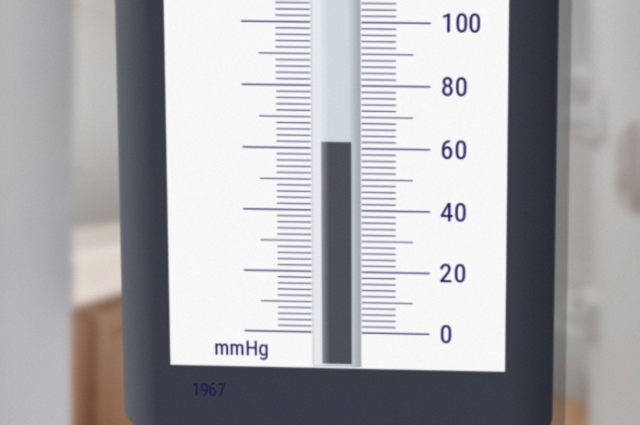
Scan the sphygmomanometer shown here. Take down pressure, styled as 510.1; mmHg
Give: 62; mmHg
